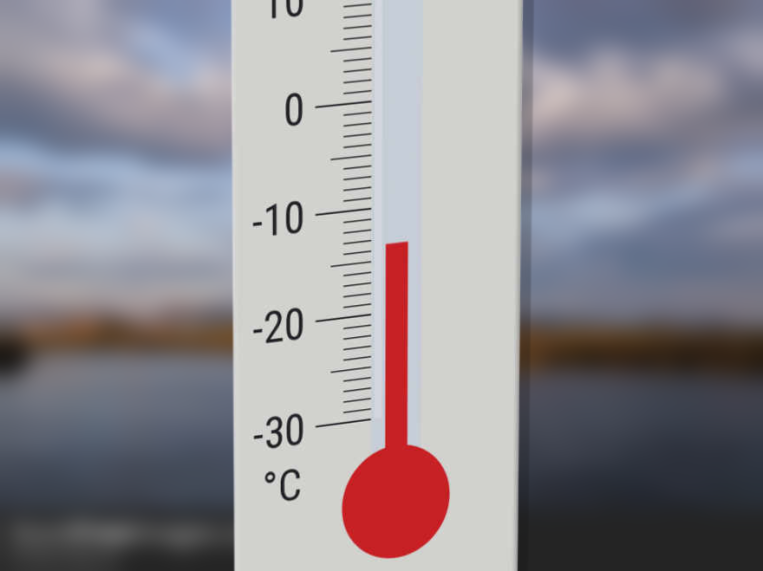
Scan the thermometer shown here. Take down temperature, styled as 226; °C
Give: -13.5; °C
